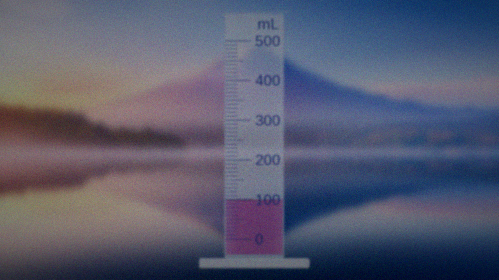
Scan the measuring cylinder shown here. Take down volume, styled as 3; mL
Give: 100; mL
